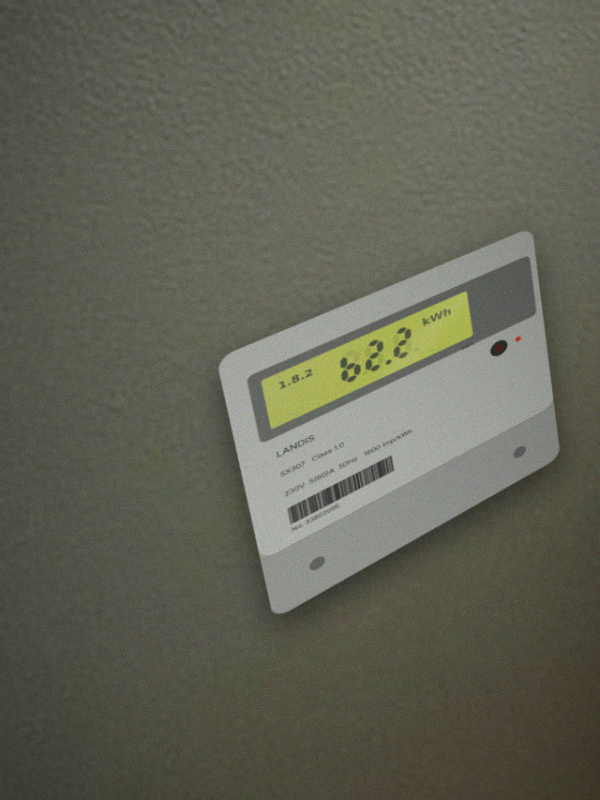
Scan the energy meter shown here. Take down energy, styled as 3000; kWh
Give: 62.2; kWh
